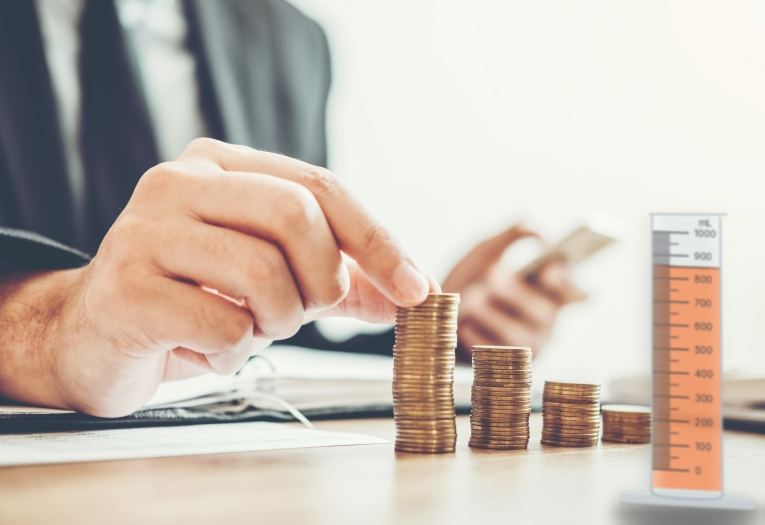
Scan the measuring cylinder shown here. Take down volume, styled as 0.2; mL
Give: 850; mL
